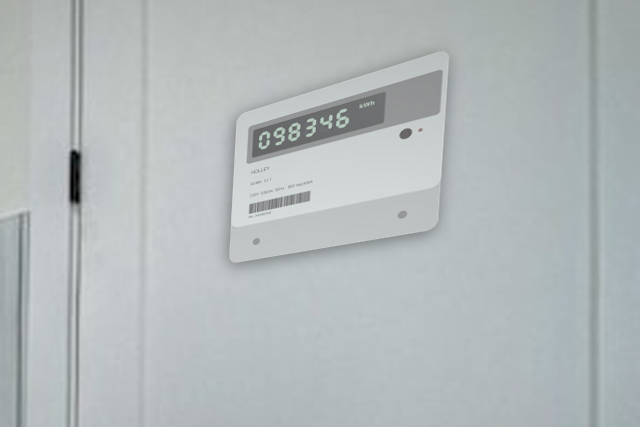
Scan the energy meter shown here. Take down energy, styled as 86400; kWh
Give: 98346; kWh
